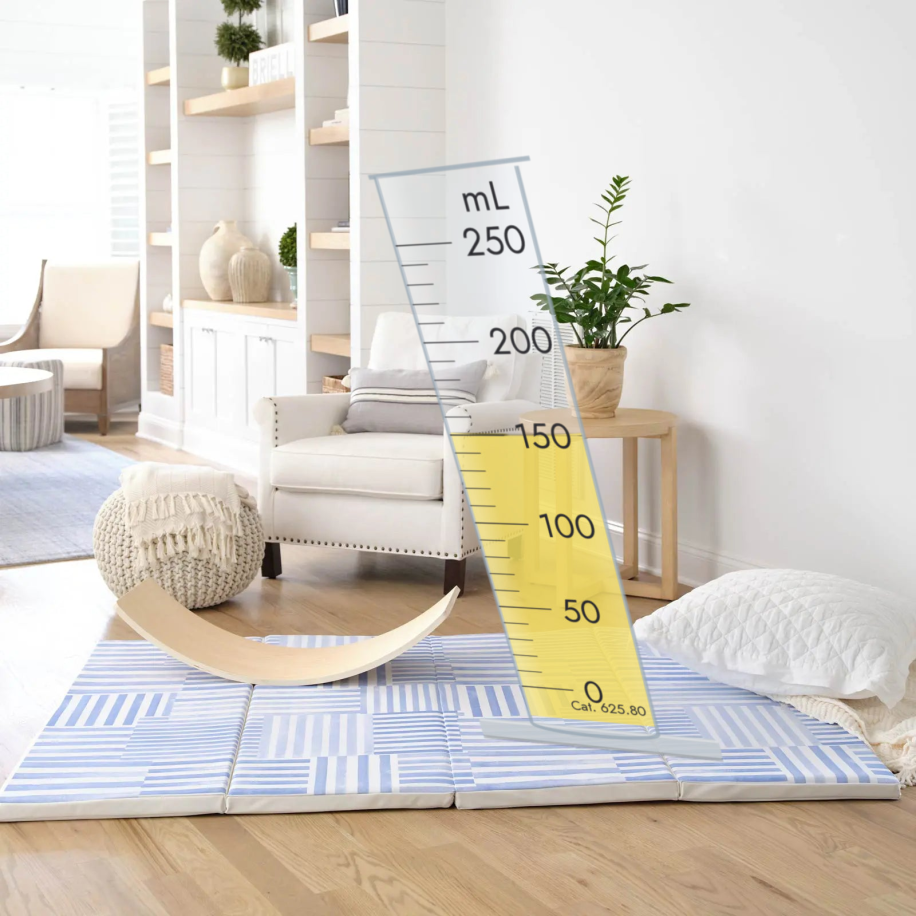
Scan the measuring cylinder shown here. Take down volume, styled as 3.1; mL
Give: 150; mL
